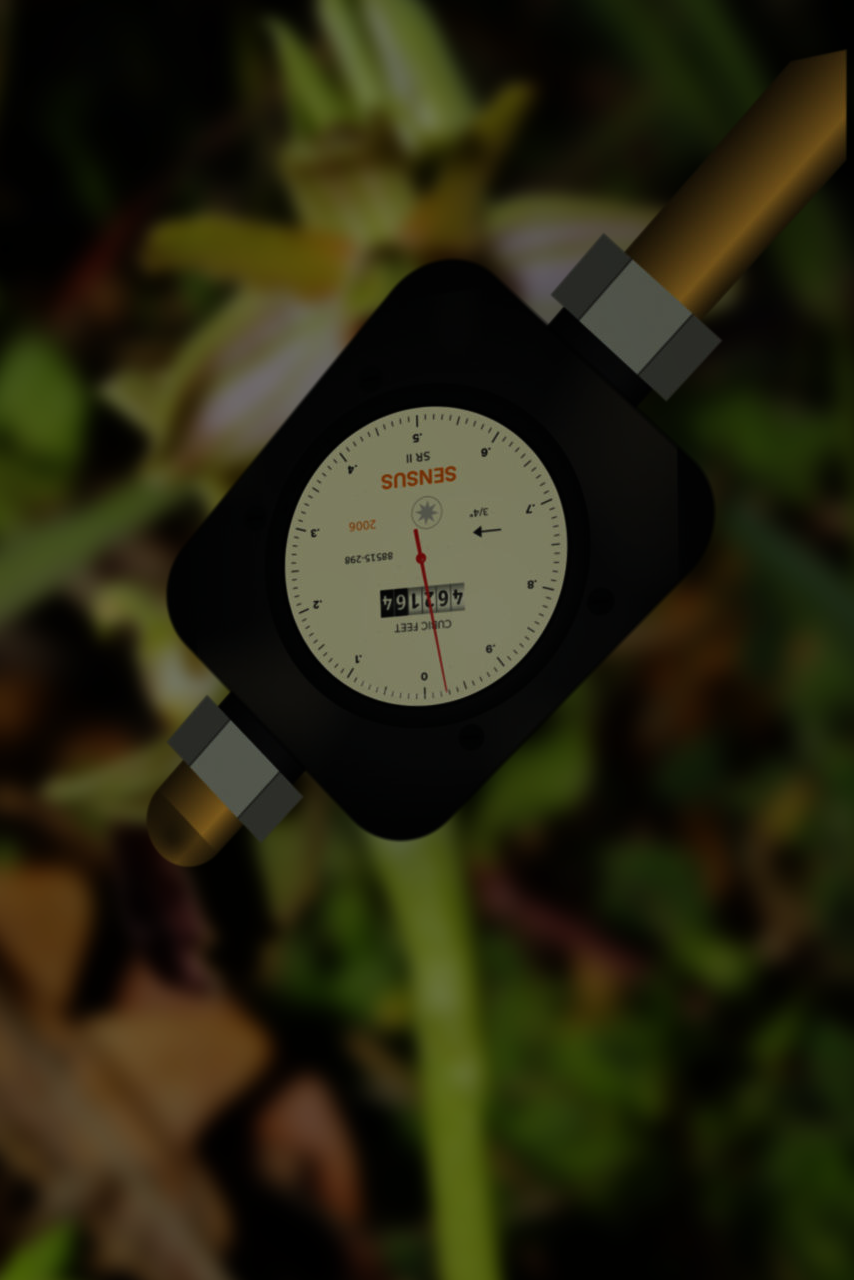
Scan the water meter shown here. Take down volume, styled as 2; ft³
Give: 462163.97; ft³
